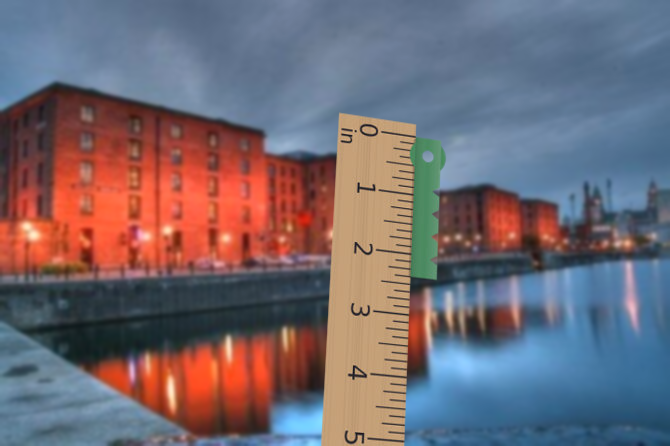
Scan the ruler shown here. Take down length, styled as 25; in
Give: 2.375; in
